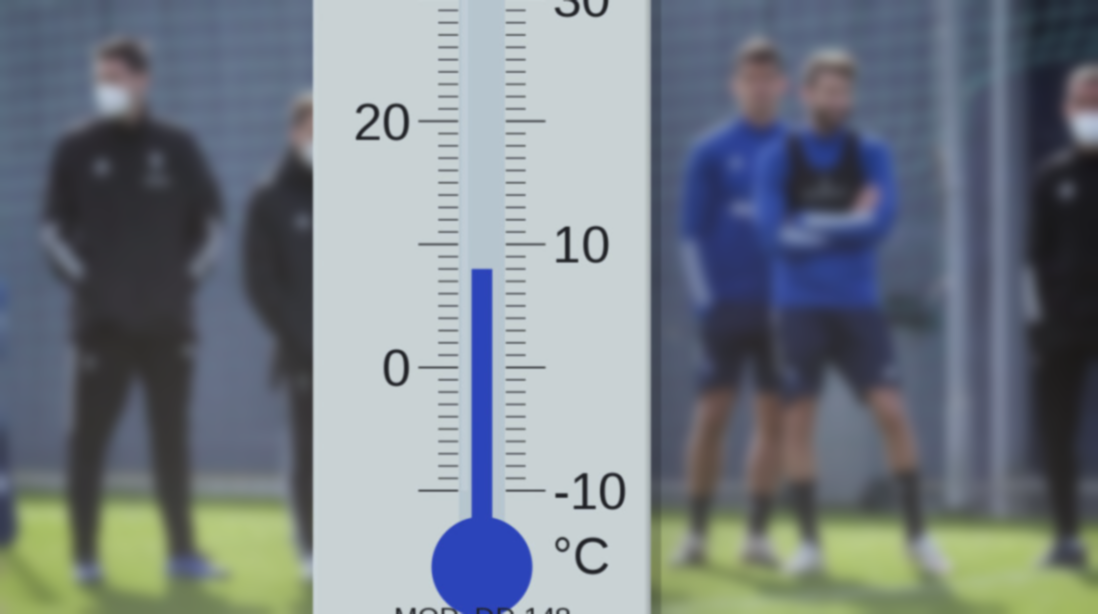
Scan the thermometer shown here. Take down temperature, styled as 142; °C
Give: 8; °C
